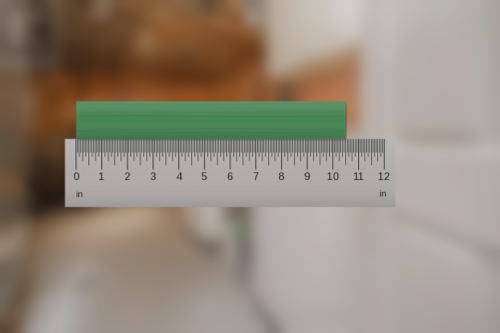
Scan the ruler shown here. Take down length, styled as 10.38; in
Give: 10.5; in
